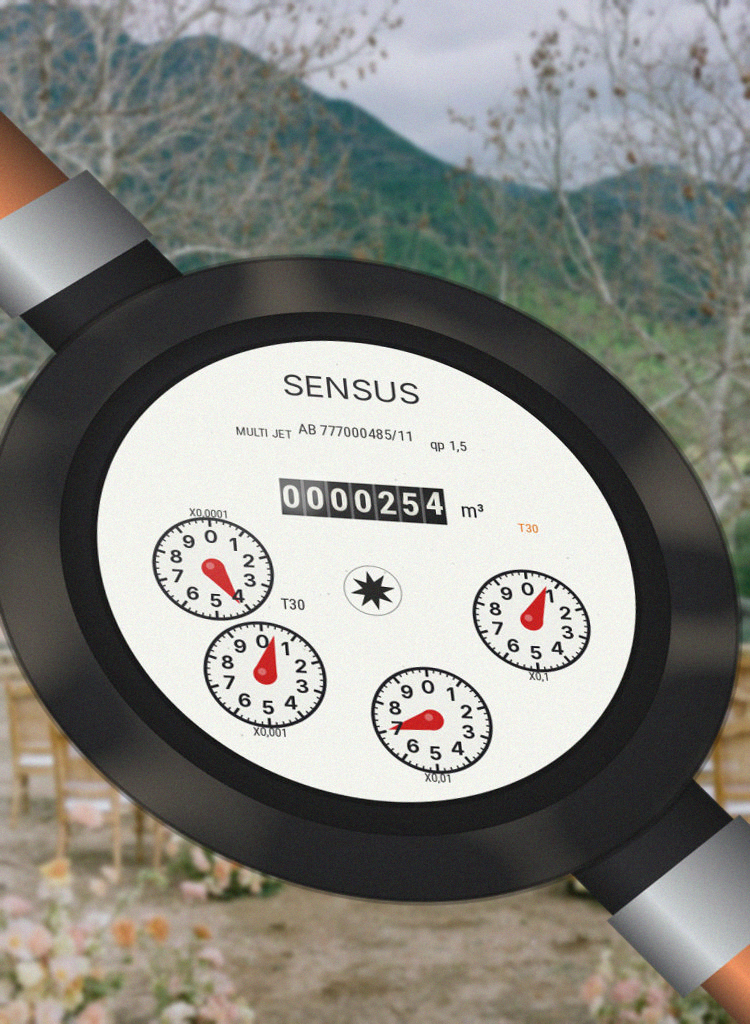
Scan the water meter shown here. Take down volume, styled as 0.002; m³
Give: 254.0704; m³
